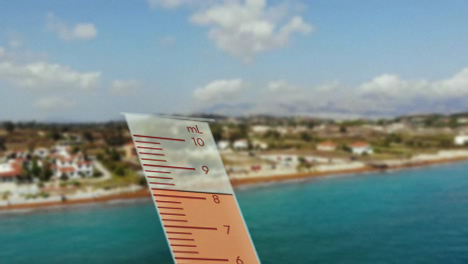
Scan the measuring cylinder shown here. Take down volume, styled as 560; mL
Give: 8.2; mL
